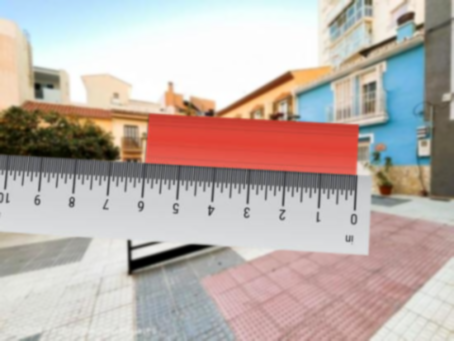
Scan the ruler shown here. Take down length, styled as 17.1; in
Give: 6; in
